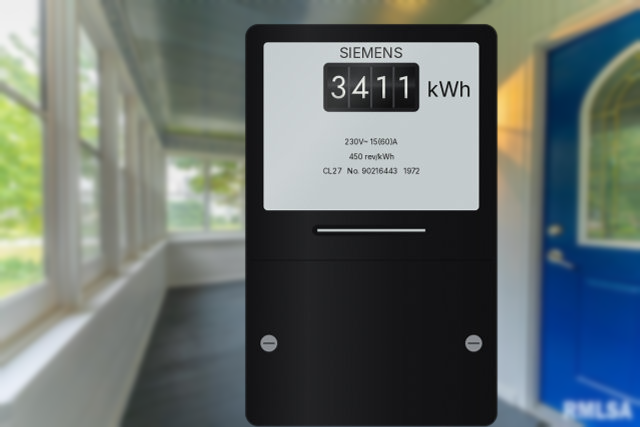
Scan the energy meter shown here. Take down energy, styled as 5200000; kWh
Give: 3411; kWh
